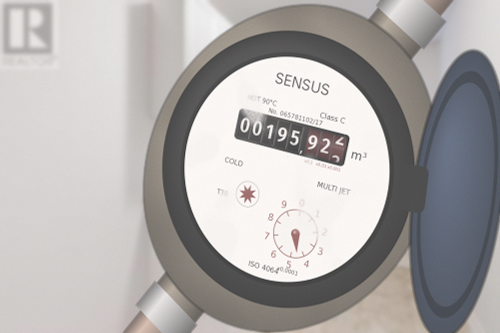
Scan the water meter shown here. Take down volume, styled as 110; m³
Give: 195.9224; m³
